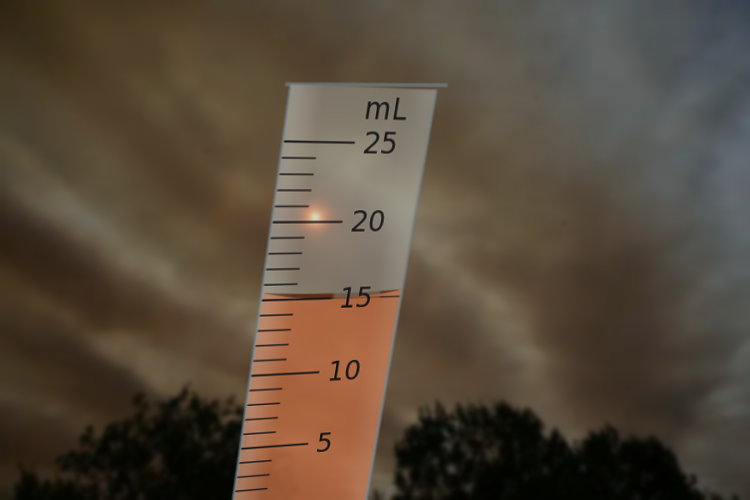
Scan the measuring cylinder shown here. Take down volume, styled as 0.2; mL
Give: 15; mL
